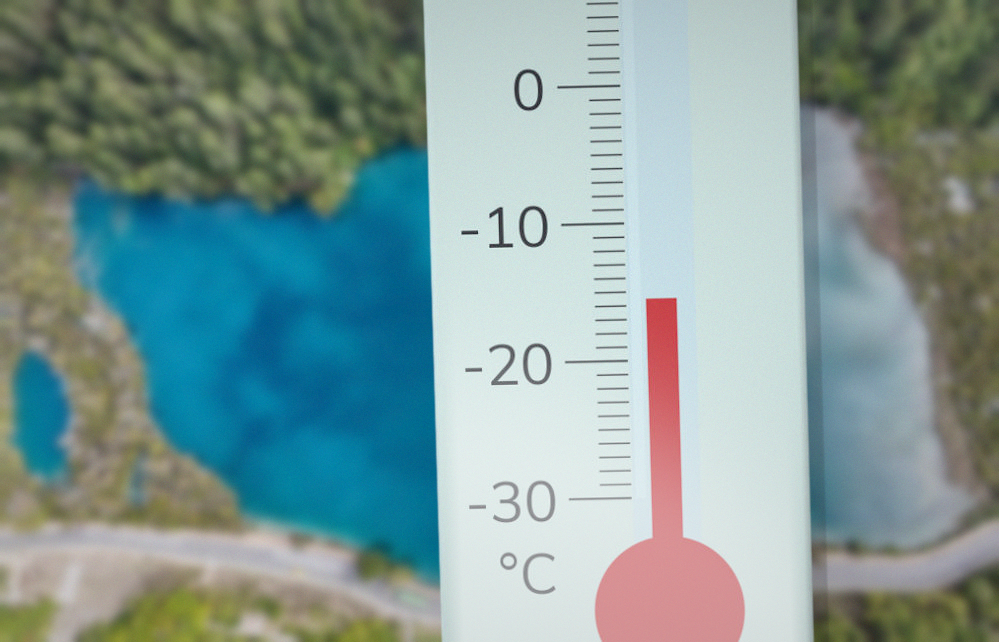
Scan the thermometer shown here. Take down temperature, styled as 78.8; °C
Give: -15.5; °C
